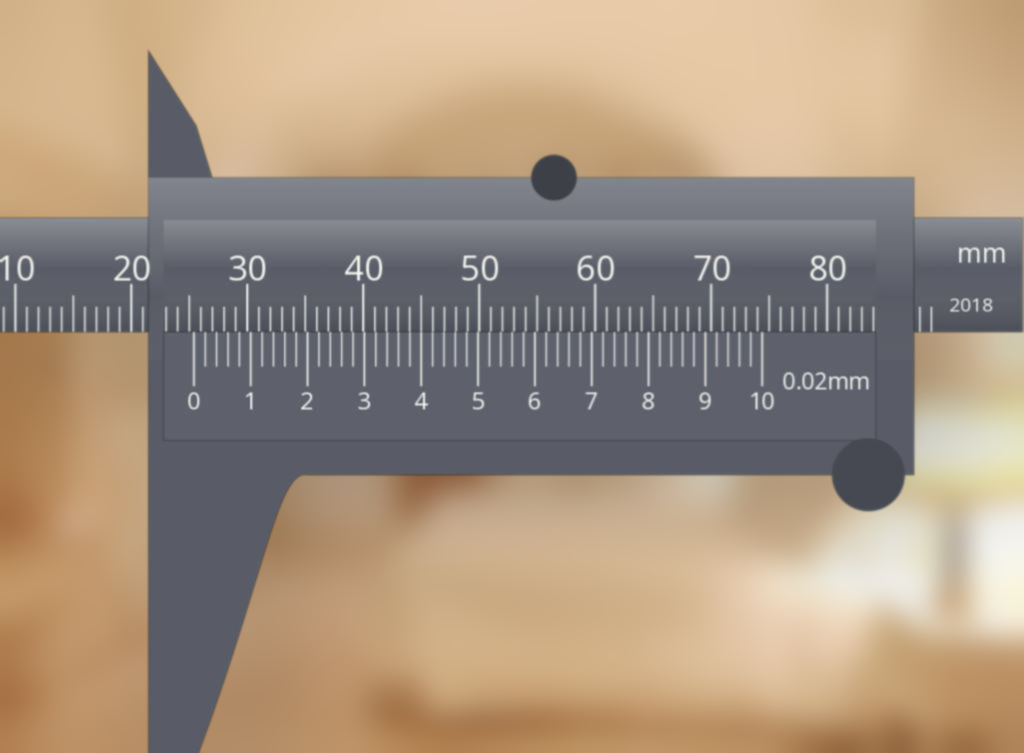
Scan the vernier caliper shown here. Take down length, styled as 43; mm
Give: 25.4; mm
